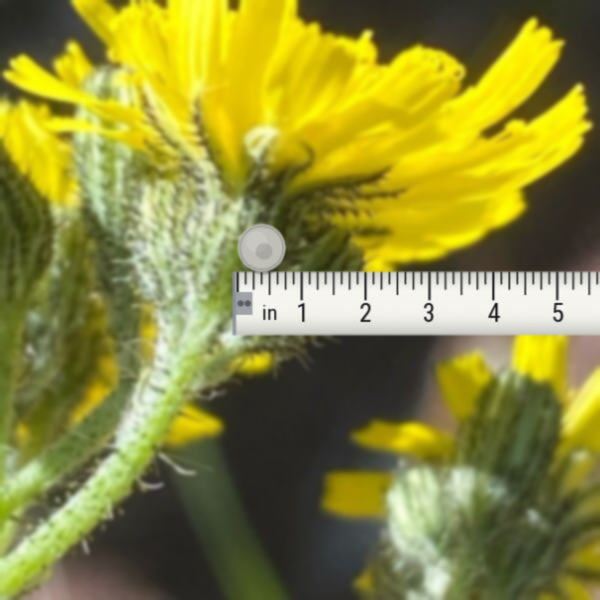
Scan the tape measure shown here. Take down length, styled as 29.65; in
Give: 0.75; in
